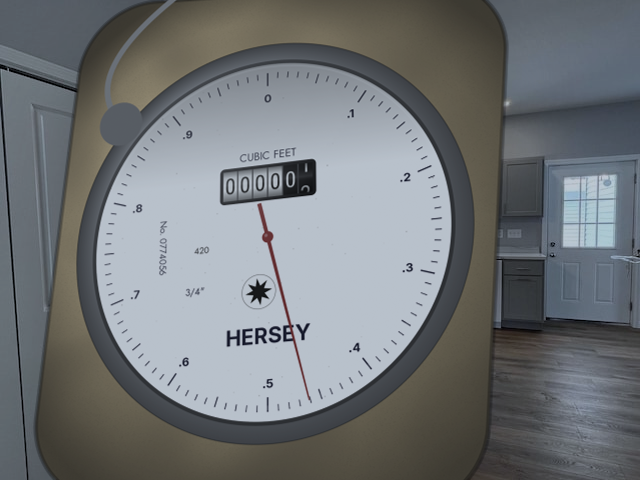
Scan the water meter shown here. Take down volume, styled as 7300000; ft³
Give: 1.46; ft³
